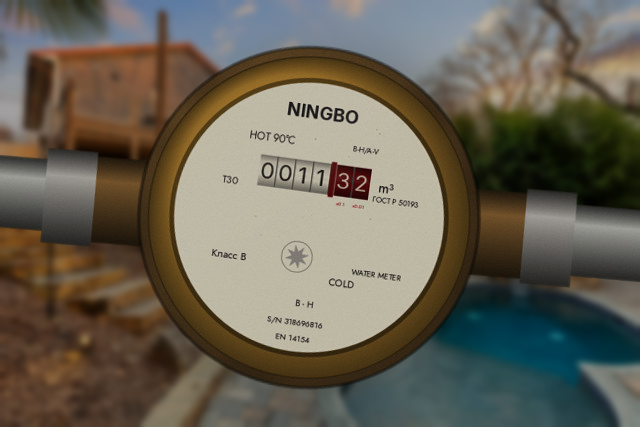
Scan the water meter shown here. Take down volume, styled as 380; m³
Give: 11.32; m³
